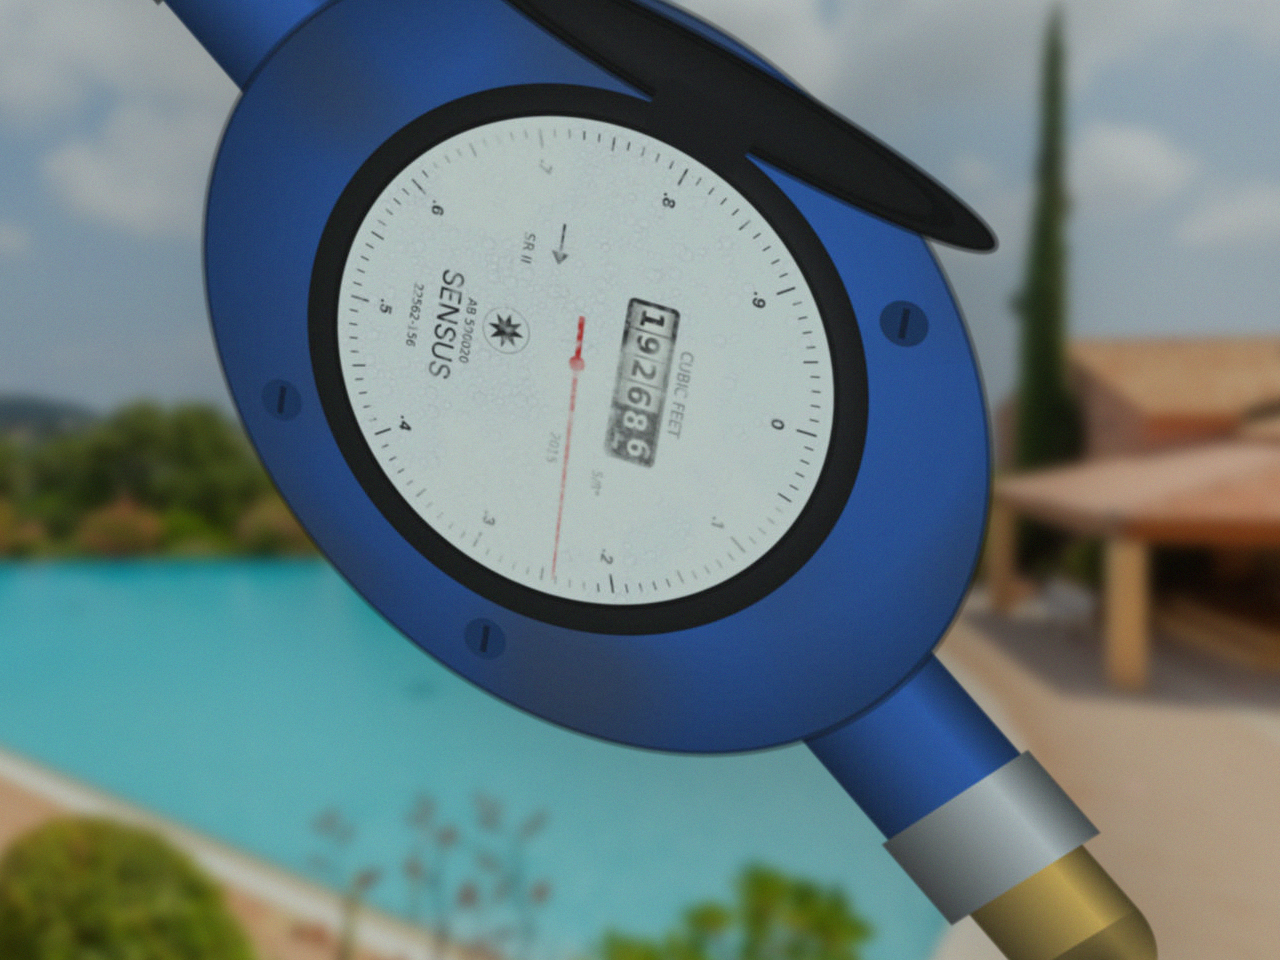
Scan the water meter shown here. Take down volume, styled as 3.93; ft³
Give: 192686.24; ft³
